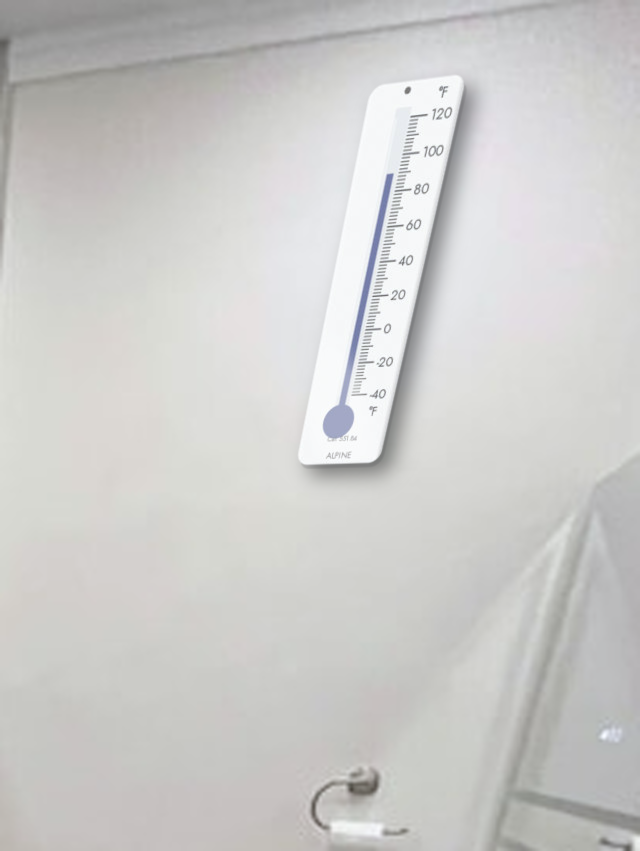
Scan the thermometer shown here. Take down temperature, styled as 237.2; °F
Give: 90; °F
